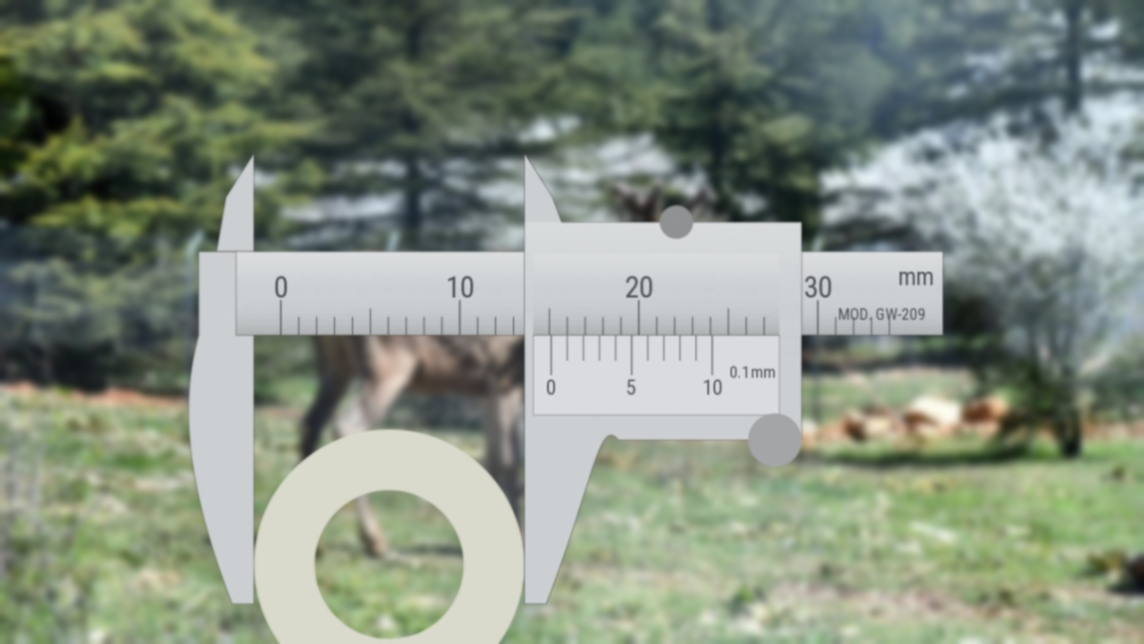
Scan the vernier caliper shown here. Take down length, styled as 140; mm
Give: 15.1; mm
